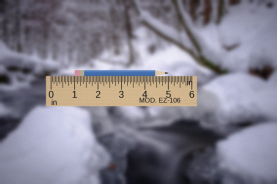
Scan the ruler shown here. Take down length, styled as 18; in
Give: 4; in
